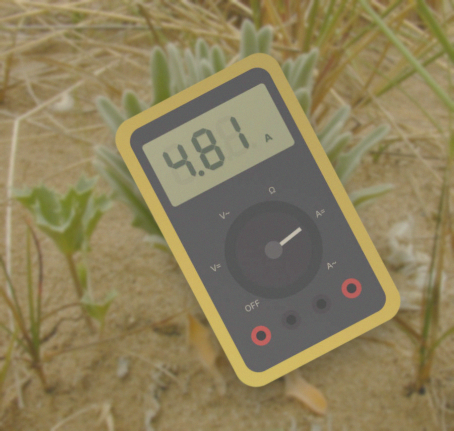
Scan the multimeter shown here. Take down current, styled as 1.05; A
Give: 4.81; A
